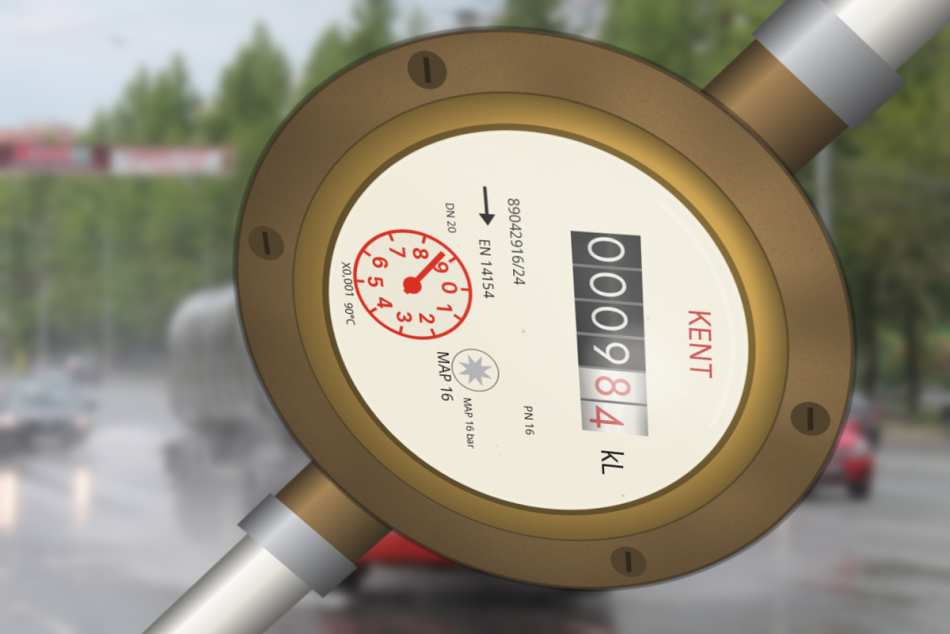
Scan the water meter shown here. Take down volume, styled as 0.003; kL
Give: 9.838; kL
